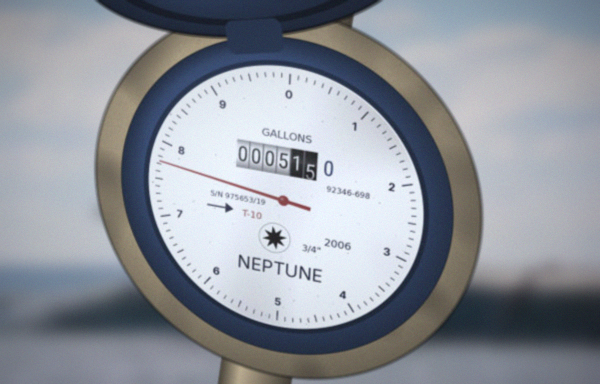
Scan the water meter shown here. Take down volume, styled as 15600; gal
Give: 5147.7; gal
